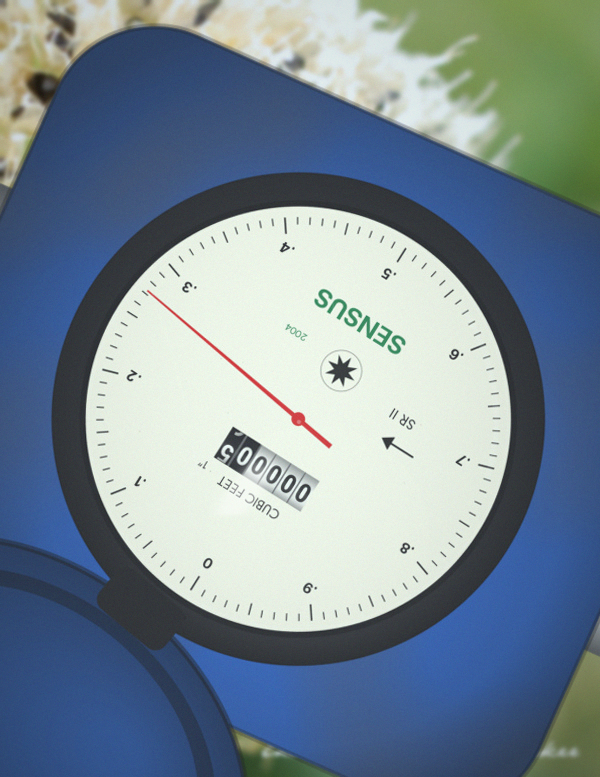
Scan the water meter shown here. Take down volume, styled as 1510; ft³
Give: 5.27; ft³
